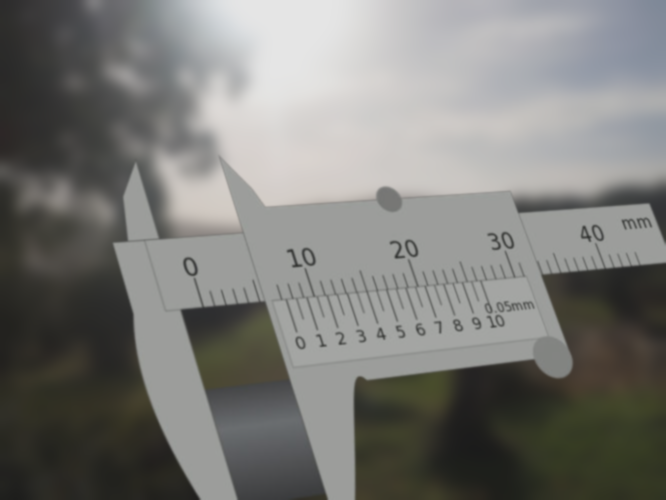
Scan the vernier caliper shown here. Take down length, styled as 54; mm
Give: 7.4; mm
